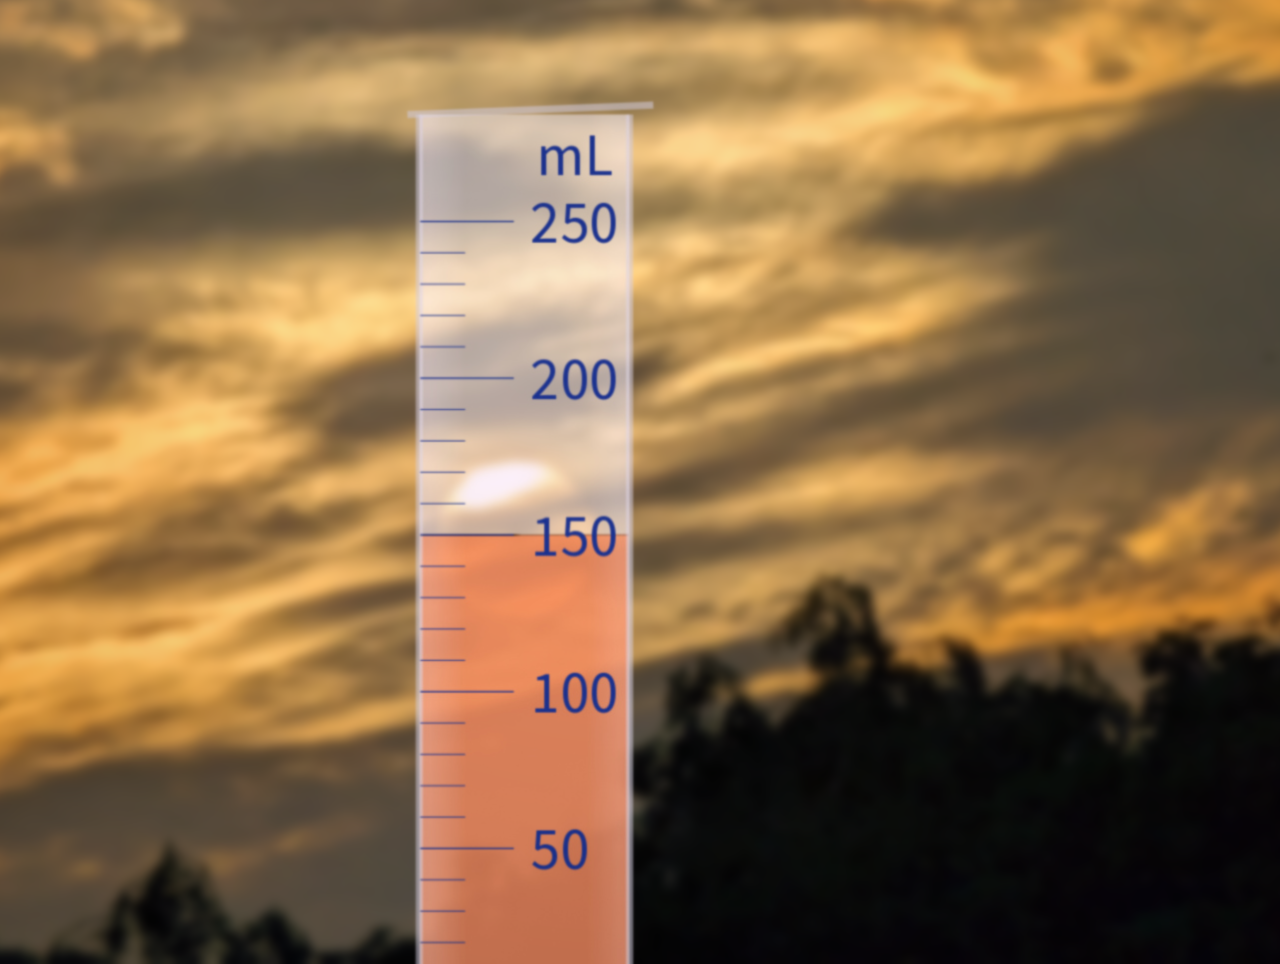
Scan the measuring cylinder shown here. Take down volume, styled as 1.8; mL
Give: 150; mL
